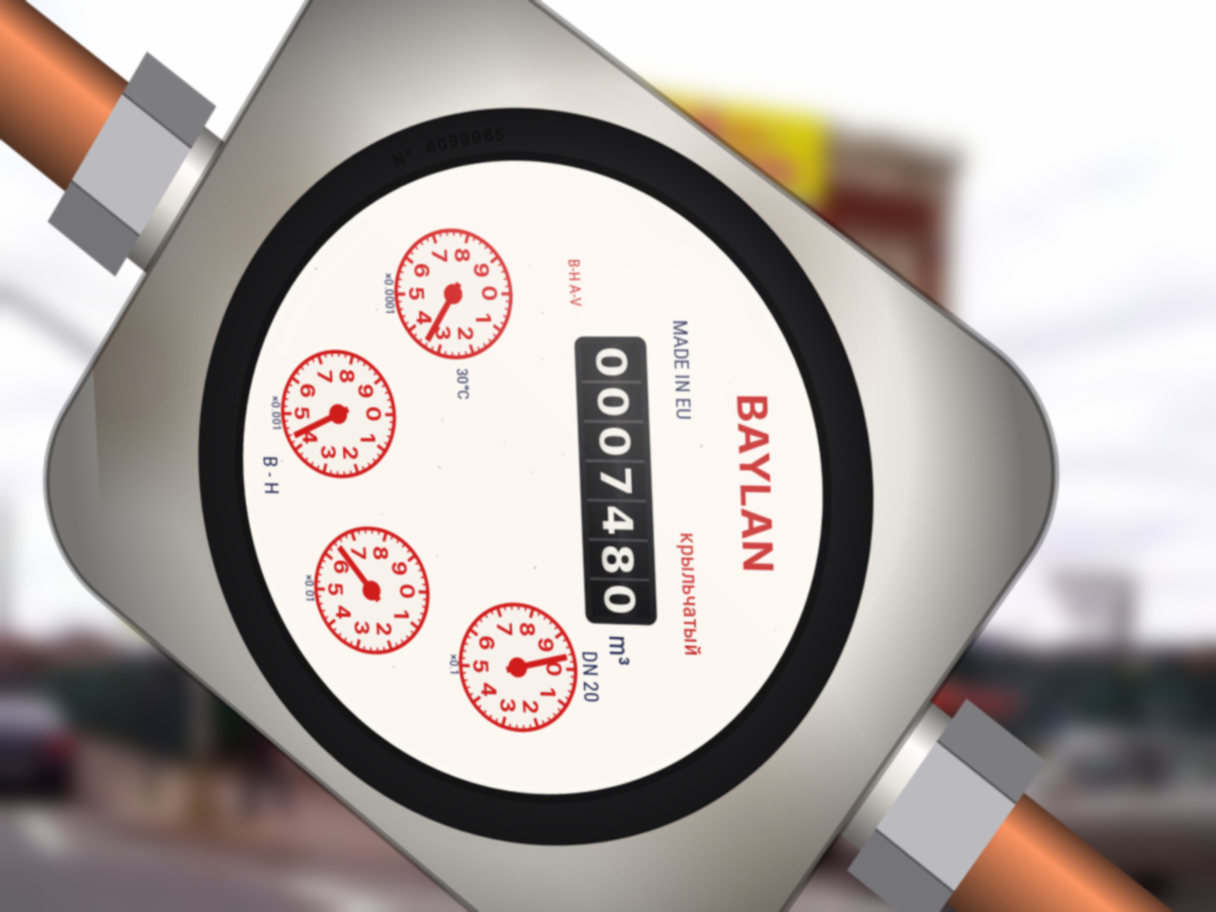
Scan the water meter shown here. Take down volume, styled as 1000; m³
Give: 7479.9643; m³
